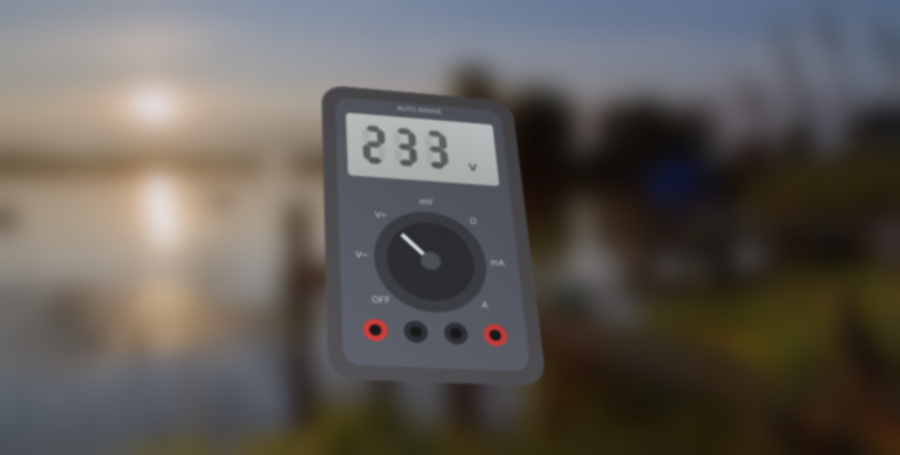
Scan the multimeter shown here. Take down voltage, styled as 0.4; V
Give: 233; V
